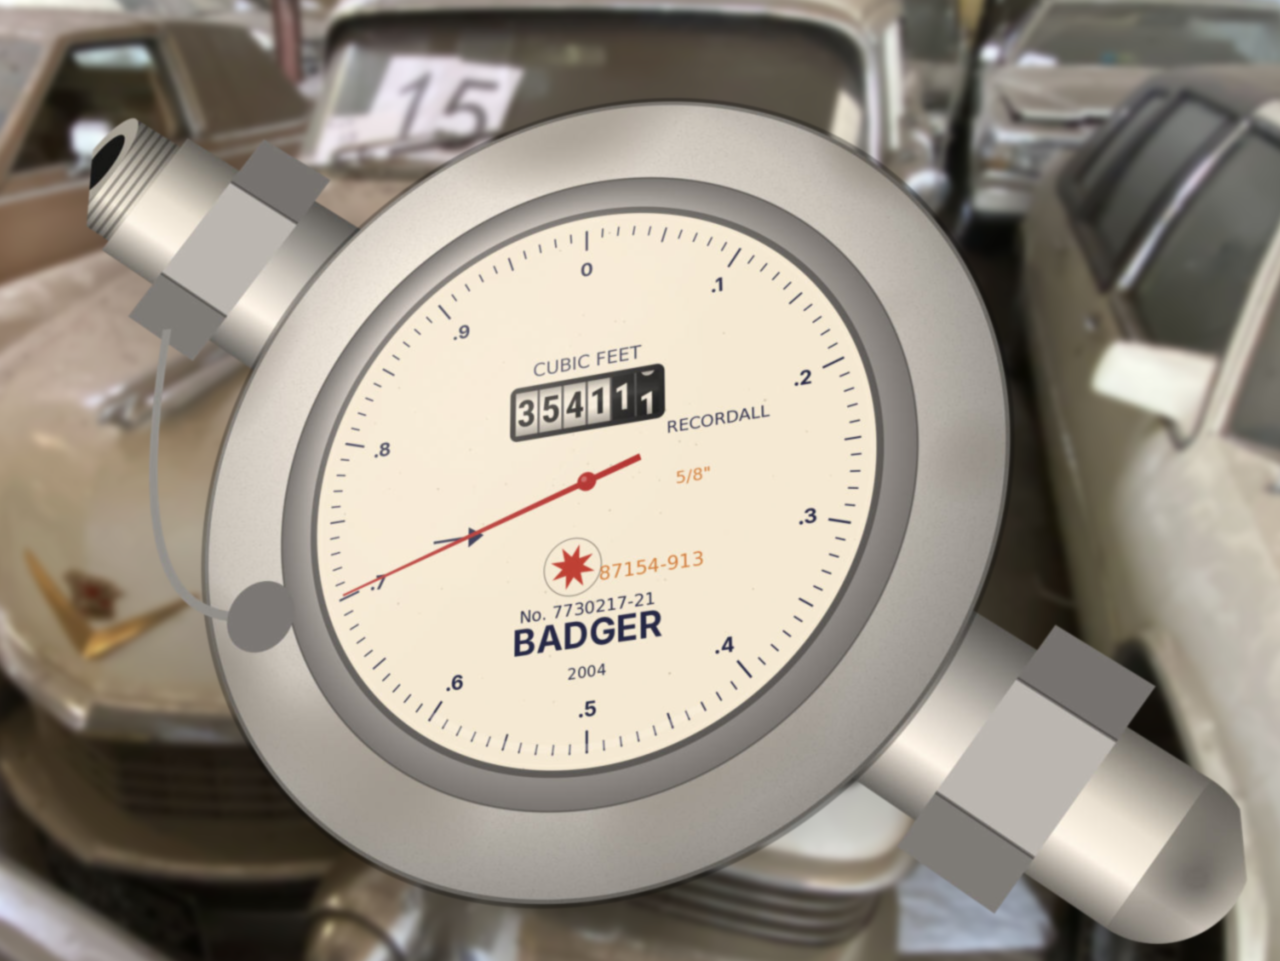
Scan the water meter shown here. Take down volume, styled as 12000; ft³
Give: 354110.70; ft³
